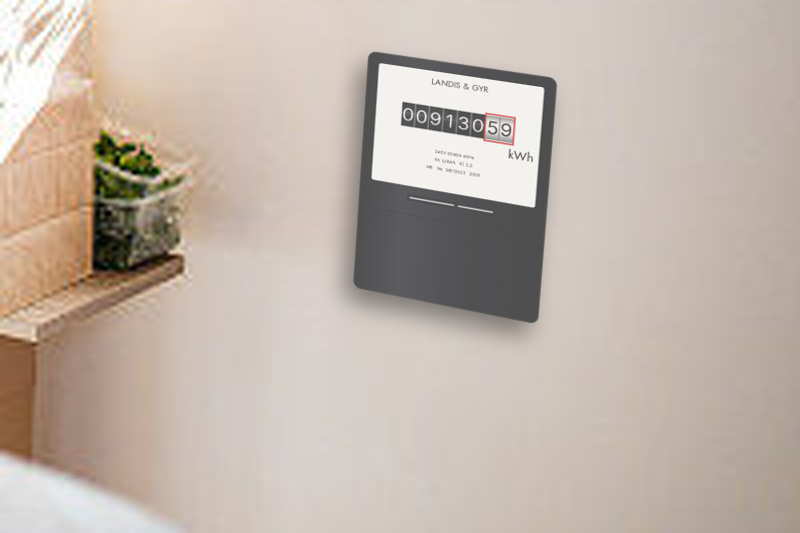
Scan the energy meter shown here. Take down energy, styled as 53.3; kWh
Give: 9130.59; kWh
